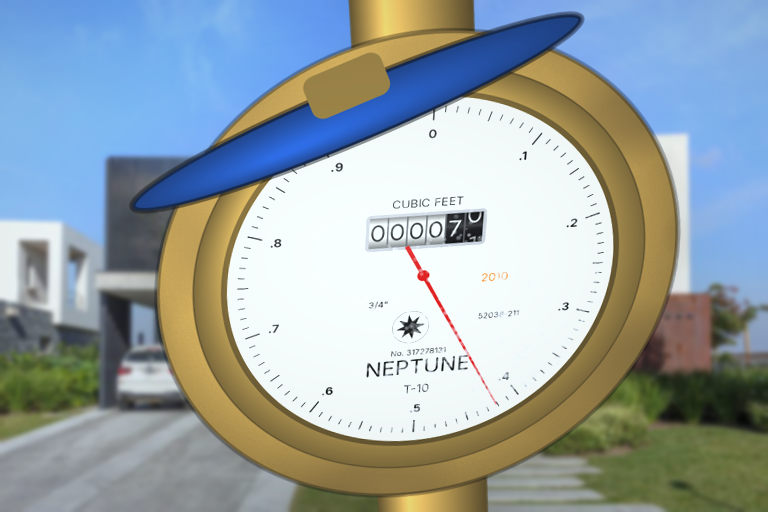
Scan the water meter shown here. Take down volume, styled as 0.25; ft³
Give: 70.42; ft³
